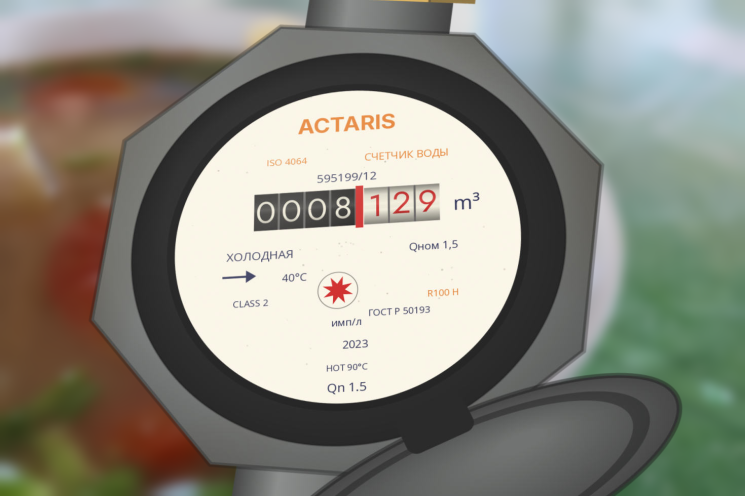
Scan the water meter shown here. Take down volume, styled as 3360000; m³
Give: 8.129; m³
